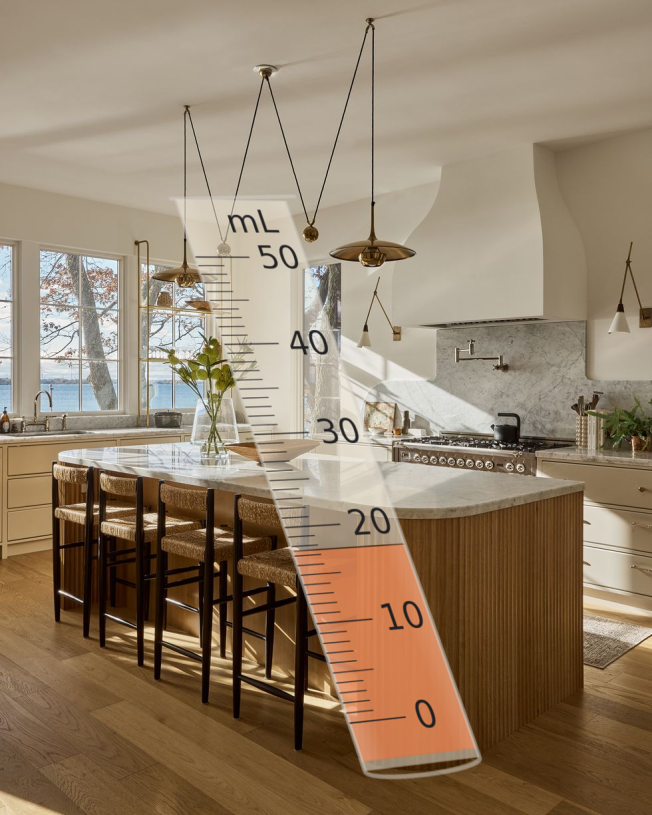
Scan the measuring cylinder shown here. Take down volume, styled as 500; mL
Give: 17.5; mL
